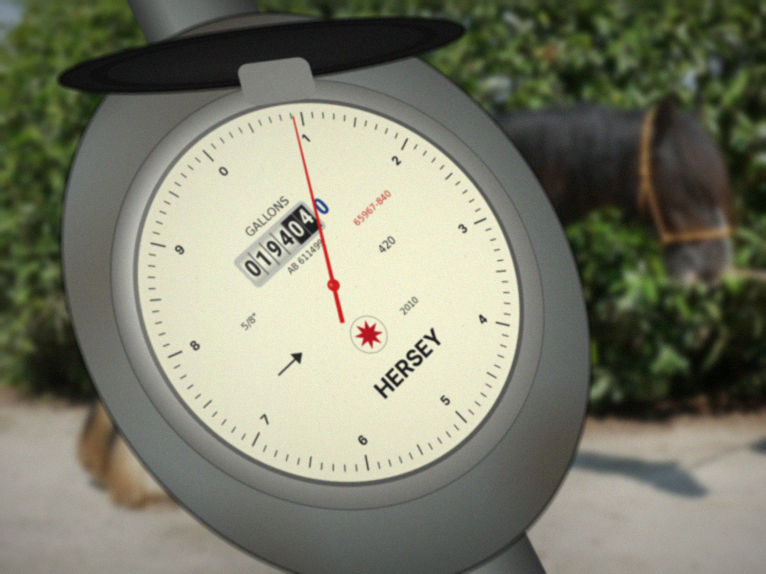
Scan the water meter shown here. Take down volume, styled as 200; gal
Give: 194040.9; gal
